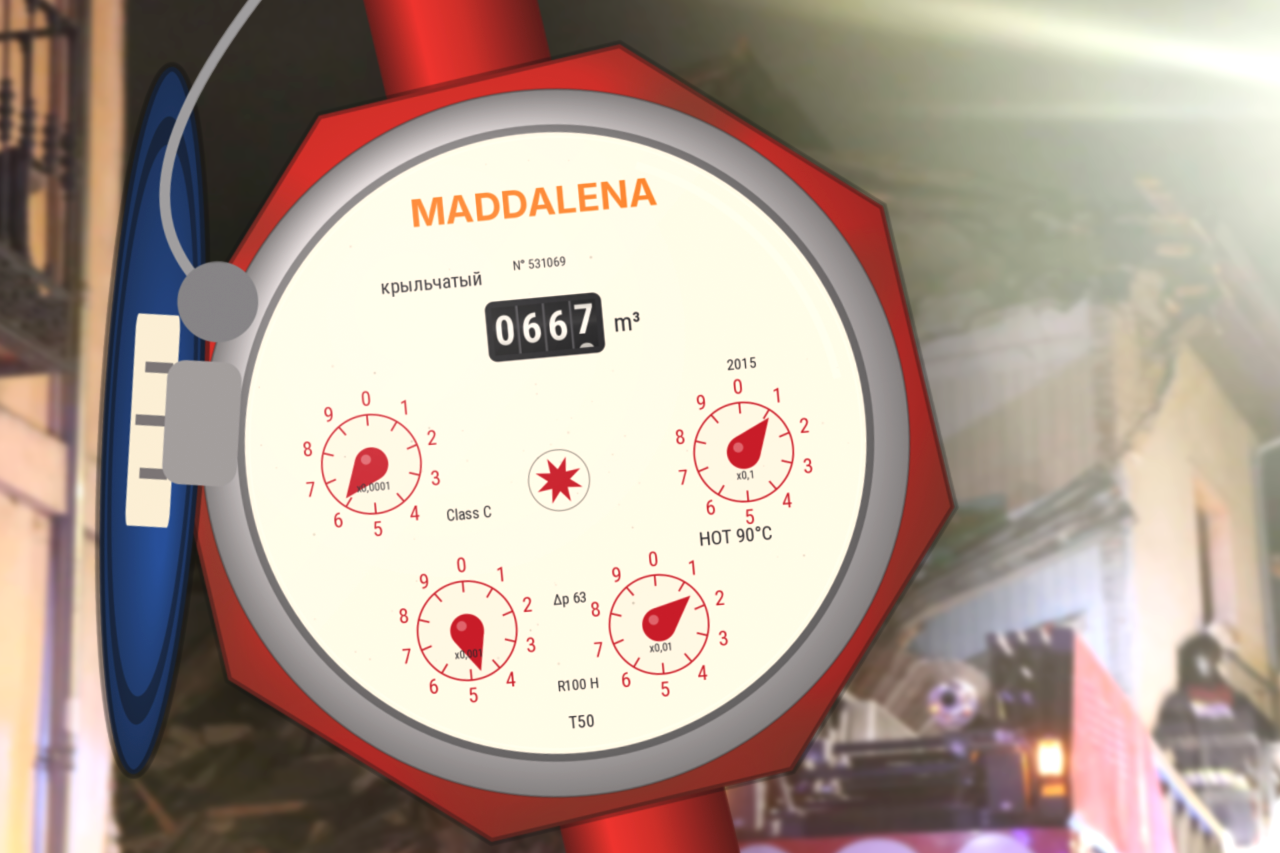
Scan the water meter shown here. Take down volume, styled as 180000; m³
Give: 667.1146; m³
